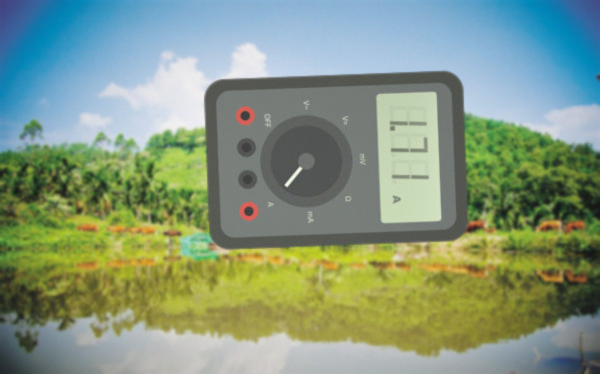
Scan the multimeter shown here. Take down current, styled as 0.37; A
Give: 1.71; A
